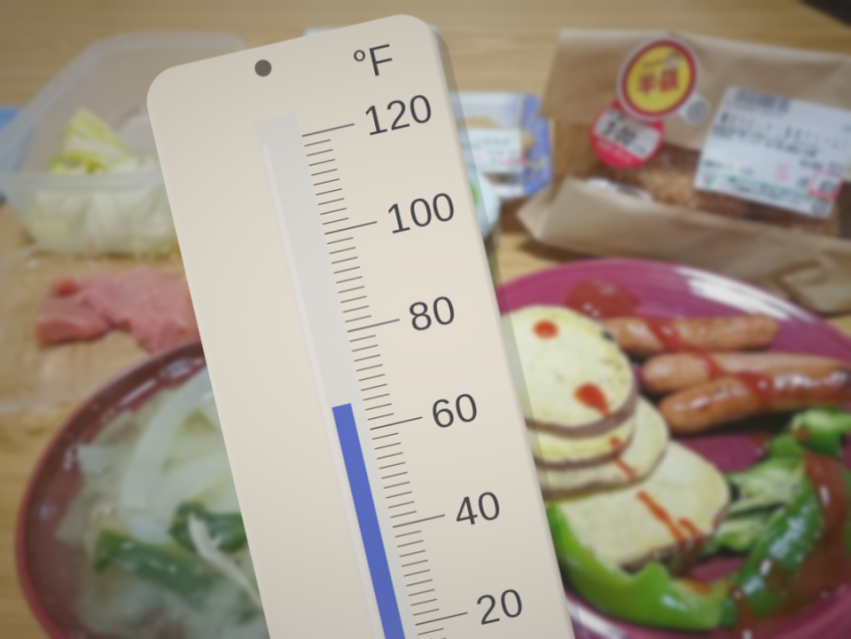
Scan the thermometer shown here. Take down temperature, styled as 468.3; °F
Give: 66; °F
